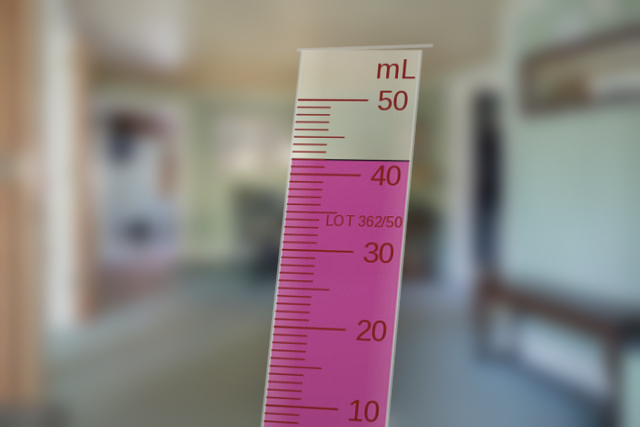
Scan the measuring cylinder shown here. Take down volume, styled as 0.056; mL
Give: 42; mL
